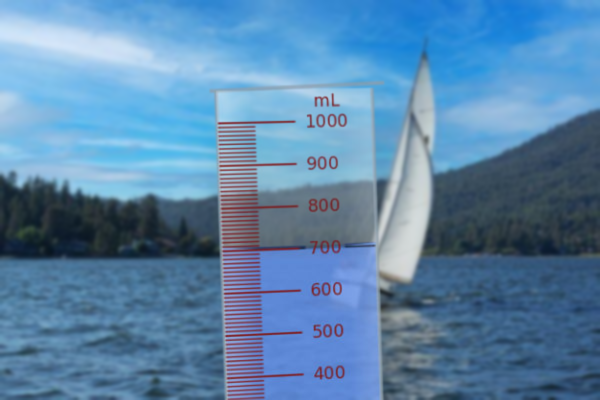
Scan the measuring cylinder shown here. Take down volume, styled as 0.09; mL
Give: 700; mL
